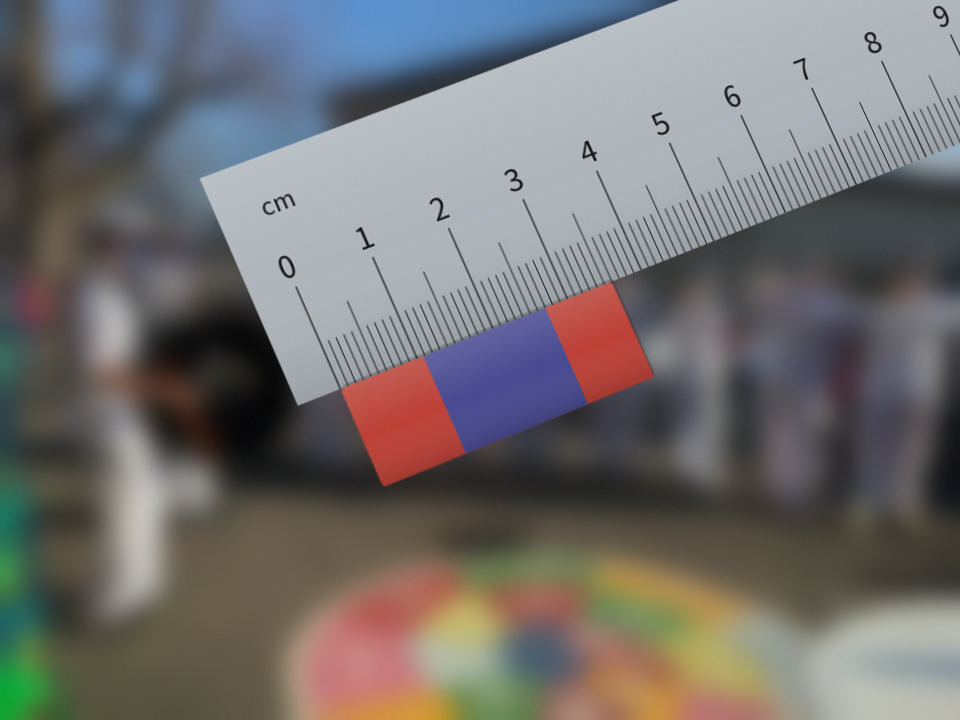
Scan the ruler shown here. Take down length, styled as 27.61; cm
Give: 3.6; cm
